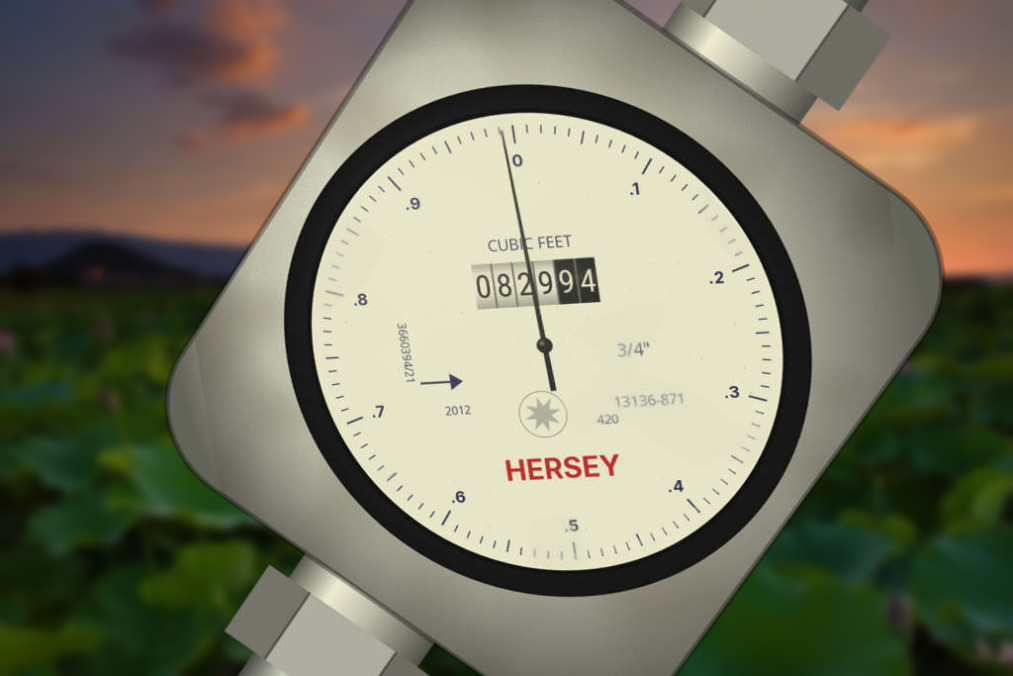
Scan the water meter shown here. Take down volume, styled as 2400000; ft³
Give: 82993.99; ft³
